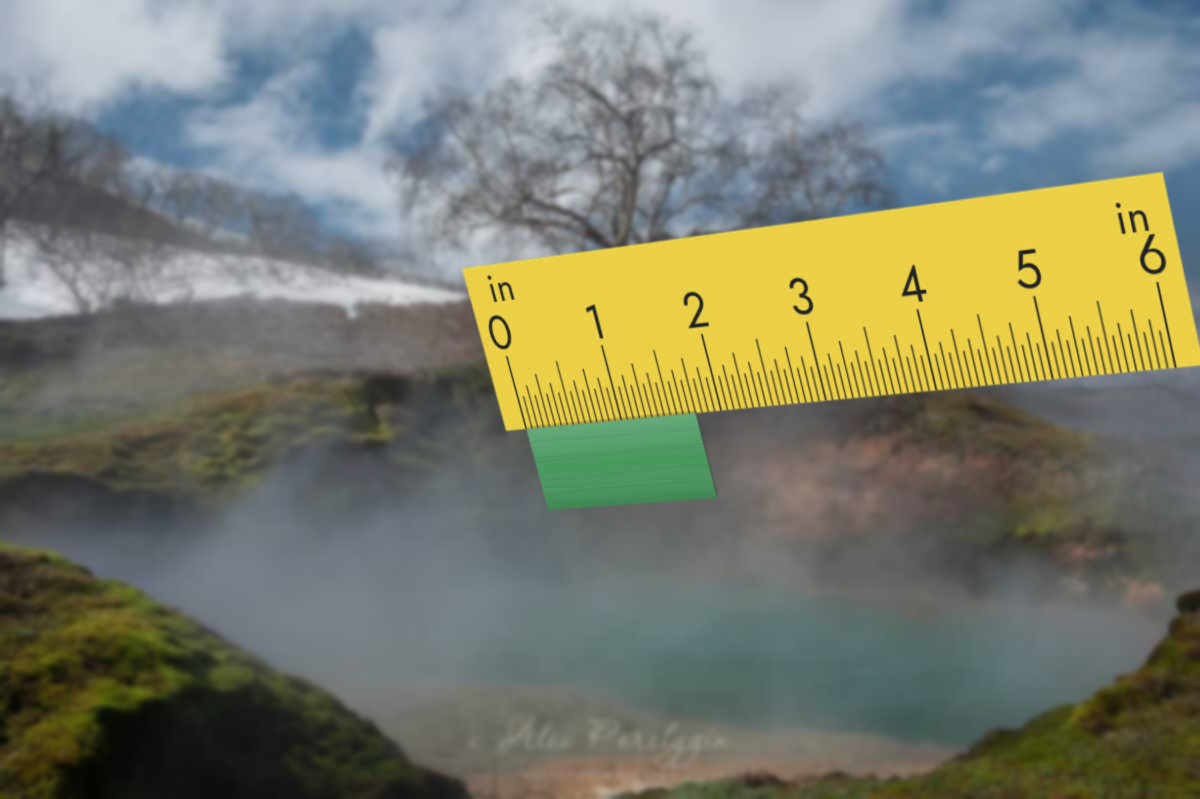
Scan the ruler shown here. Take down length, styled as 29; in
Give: 1.75; in
